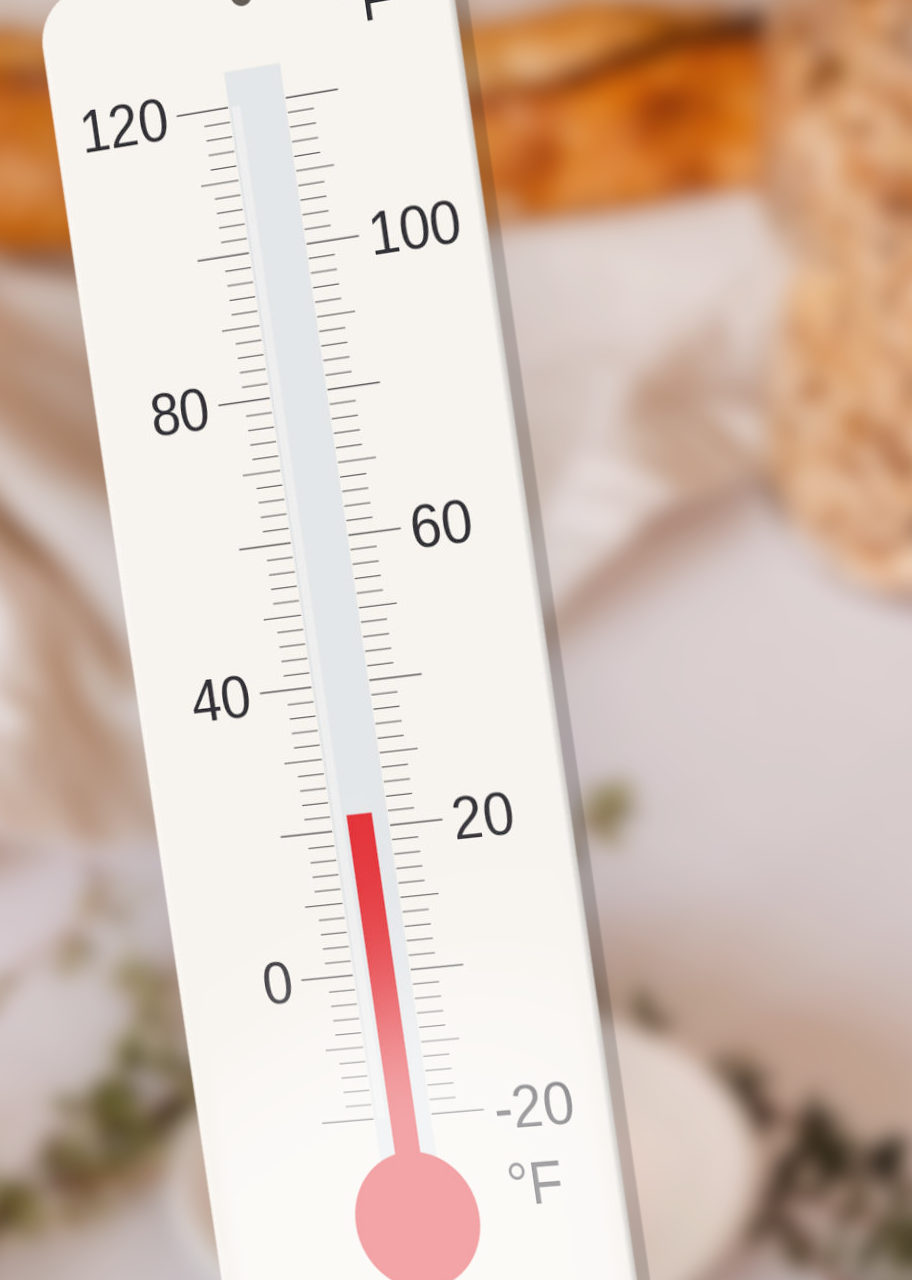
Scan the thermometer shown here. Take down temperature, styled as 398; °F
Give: 22; °F
